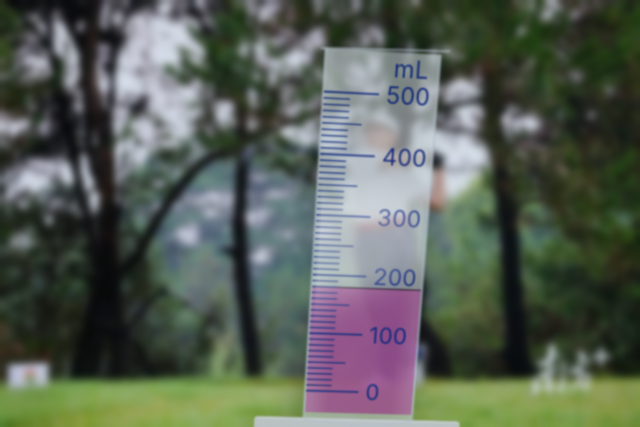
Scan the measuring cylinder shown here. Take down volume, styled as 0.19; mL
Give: 180; mL
